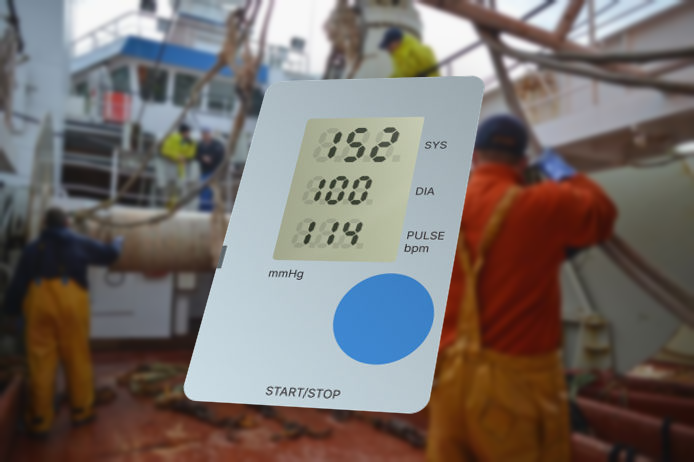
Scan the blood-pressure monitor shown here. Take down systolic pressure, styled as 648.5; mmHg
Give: 152; mmHg
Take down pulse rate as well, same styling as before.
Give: 114; bpm
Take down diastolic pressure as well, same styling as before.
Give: 100; mmHg
